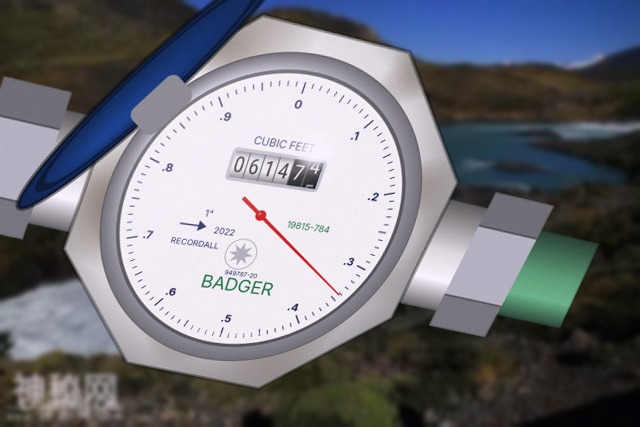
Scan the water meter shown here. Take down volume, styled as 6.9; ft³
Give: 61474.34; ft³
